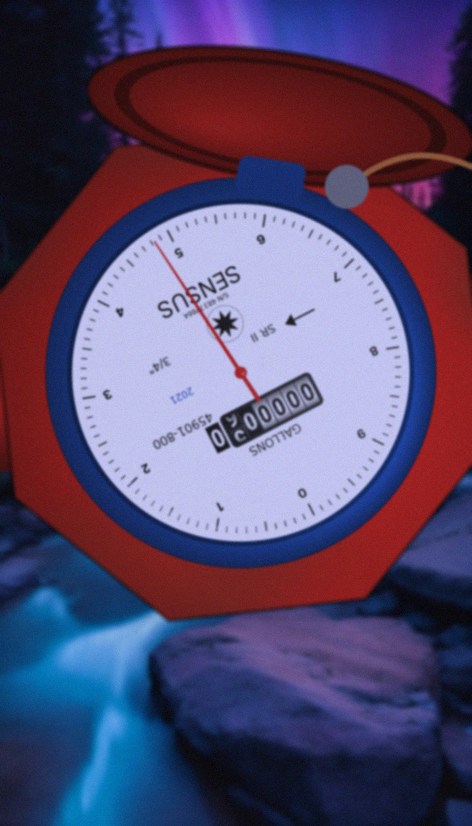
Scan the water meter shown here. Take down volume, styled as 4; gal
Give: 54.8; gal
